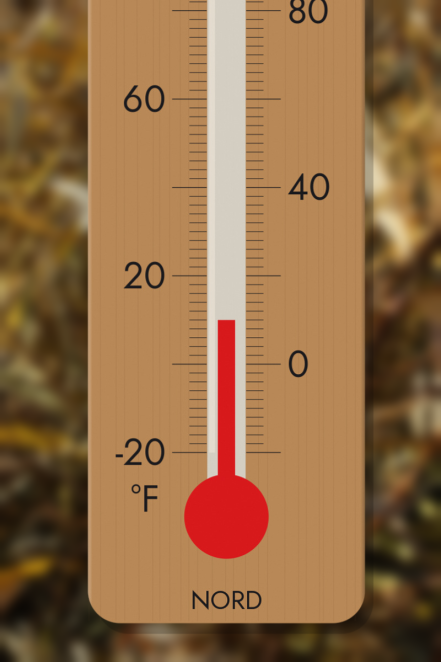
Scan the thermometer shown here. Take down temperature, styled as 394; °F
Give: 10; °F
